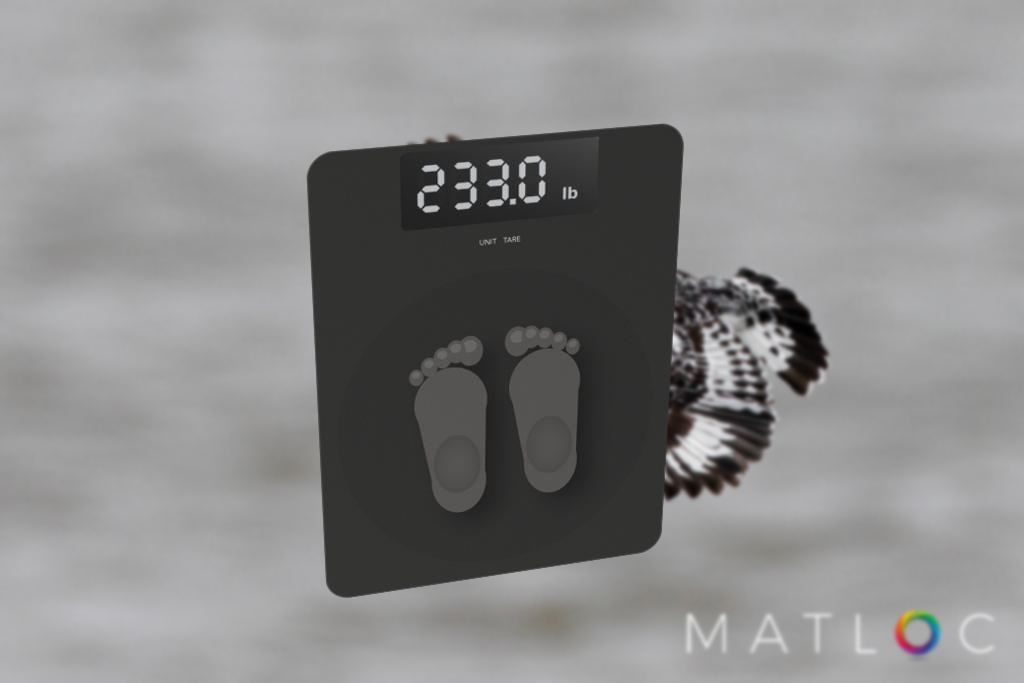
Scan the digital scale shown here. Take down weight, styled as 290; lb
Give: 233.0; lb
